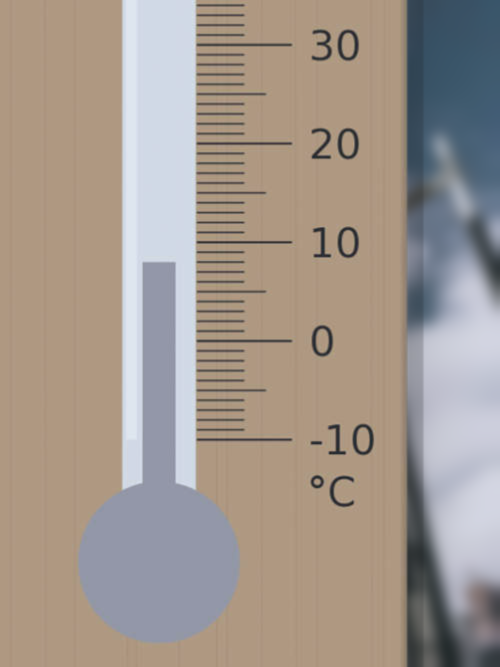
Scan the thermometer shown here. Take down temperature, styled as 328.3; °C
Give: 8; °C
